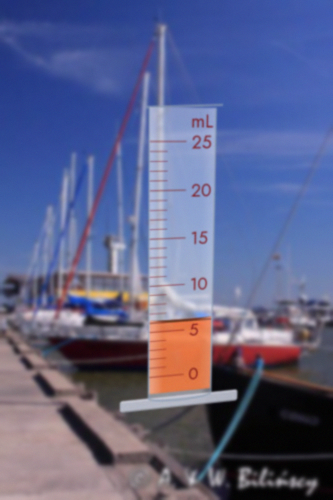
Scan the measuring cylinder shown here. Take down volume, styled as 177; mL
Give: 6; mL
